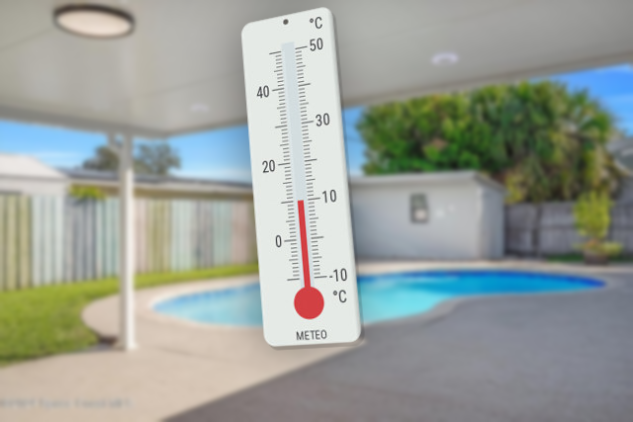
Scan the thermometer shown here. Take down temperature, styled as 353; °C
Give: 10; °C
